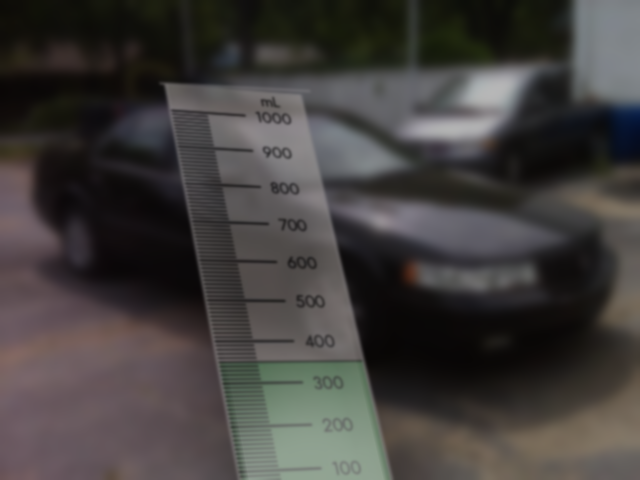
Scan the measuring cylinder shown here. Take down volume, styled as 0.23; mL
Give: 350; mL
